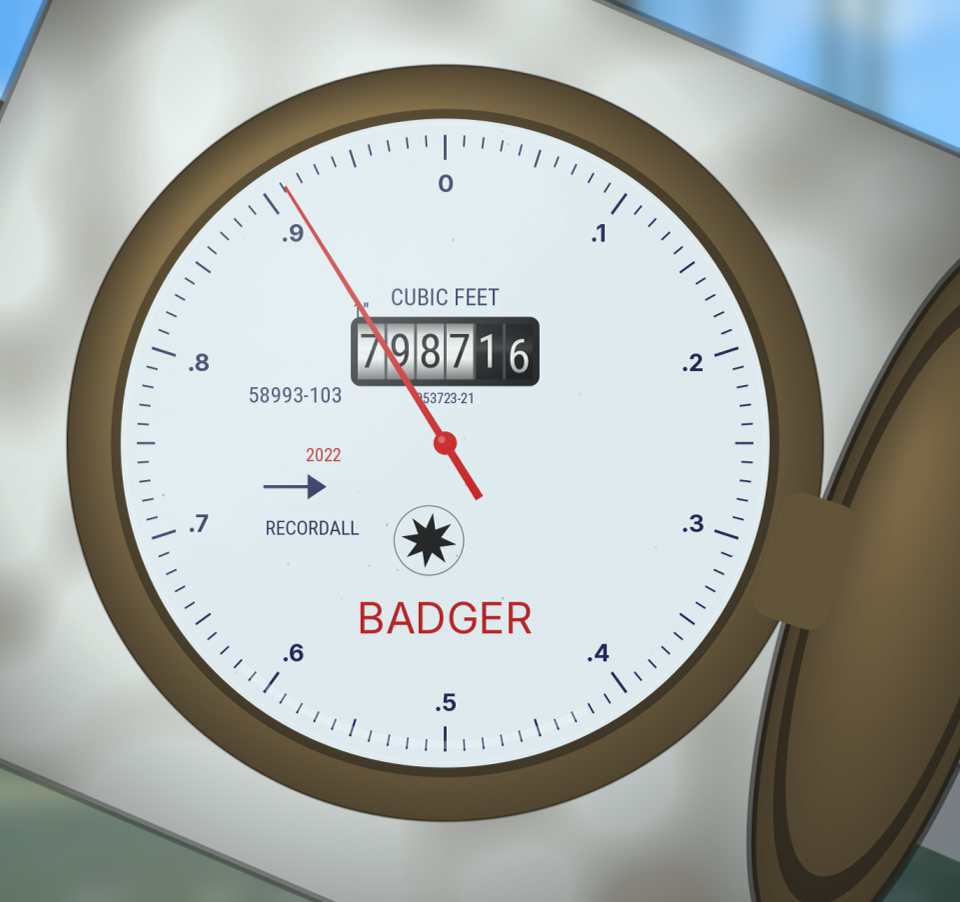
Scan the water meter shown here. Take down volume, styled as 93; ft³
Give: 798715.91; ft³
